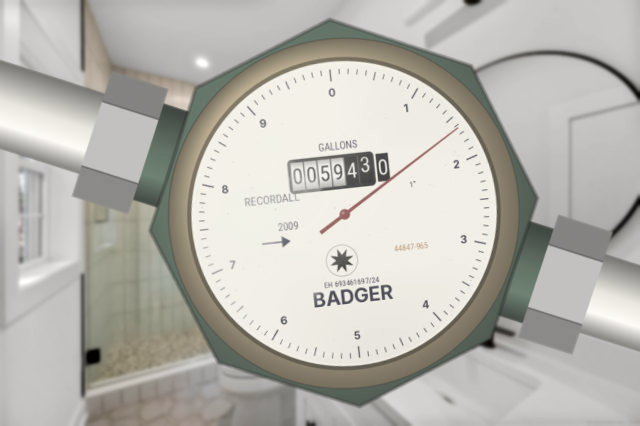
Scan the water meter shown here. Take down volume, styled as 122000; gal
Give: 59431.6; gal
